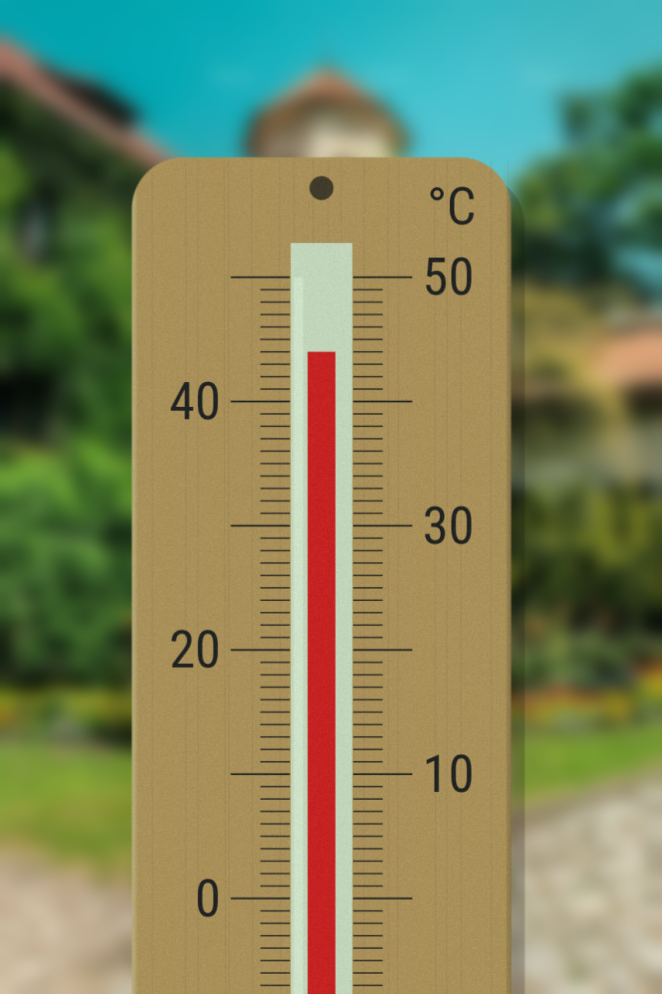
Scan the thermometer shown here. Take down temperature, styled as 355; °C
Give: 44; °C
